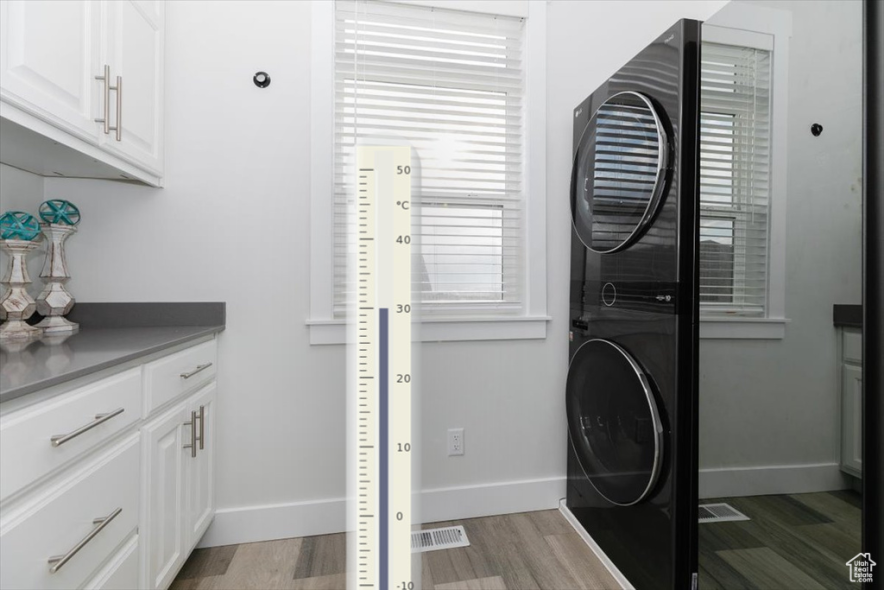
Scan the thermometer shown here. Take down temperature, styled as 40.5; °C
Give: 30; °C
